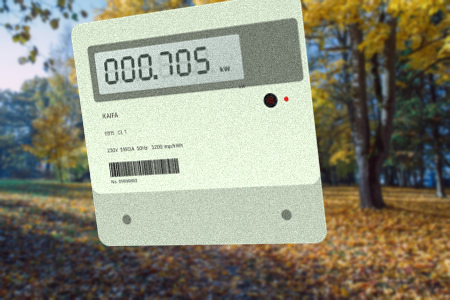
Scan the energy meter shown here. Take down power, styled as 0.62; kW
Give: 0.705; kW
